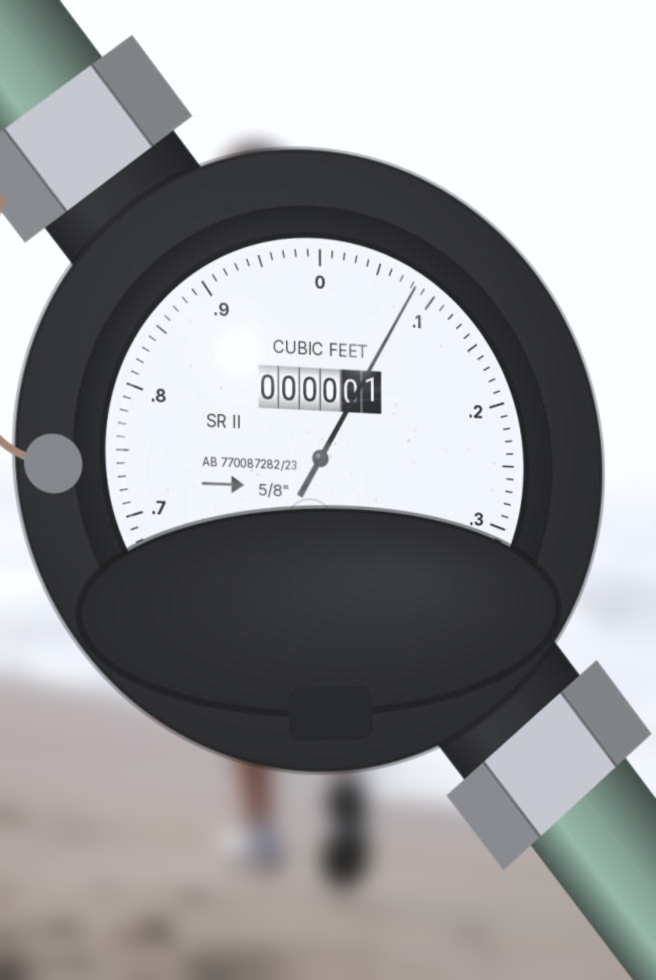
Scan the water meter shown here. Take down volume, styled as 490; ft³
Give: 1.08; ft³
